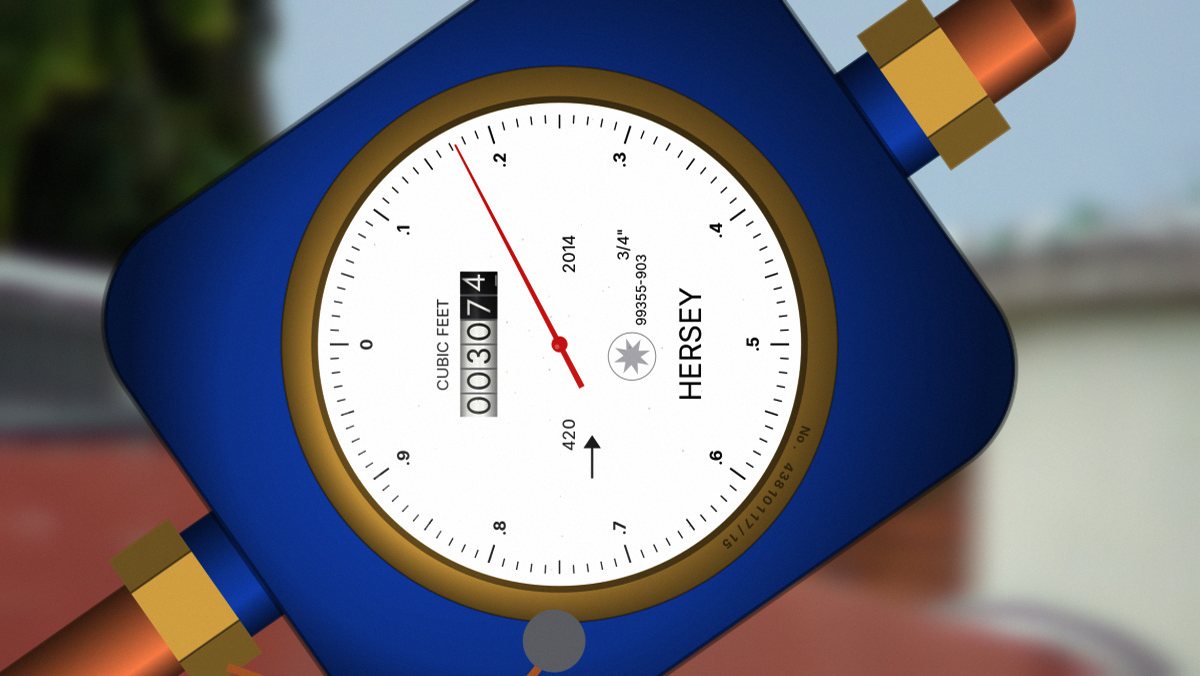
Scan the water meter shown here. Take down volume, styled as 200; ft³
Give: 3074.17; ft³
